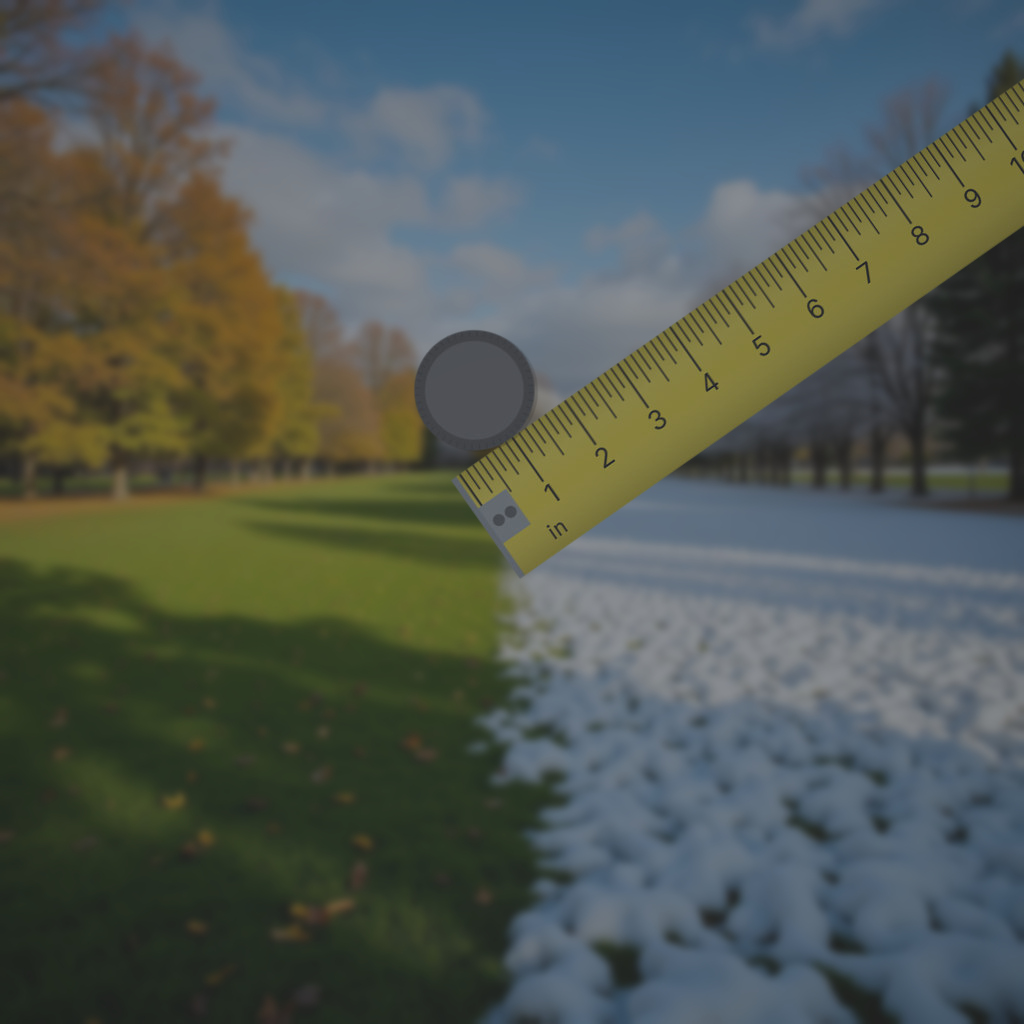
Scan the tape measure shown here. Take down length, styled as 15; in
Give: 1.875; in
